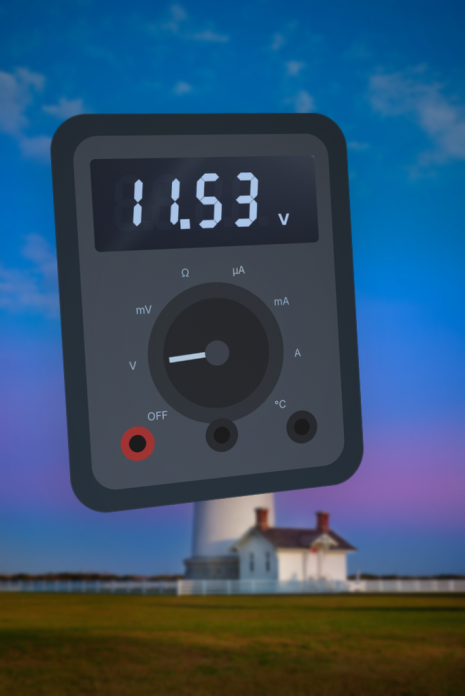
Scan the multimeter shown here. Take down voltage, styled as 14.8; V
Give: 11.53; V
